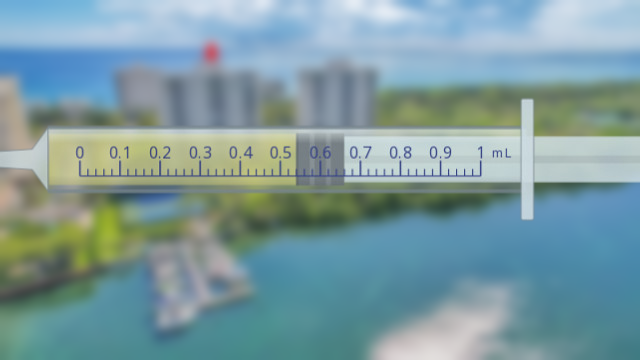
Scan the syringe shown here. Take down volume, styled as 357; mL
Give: 0.54; mL
